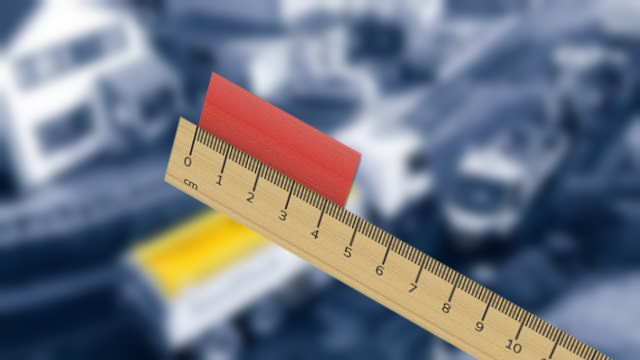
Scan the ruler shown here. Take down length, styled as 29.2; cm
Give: 4.5; cm
